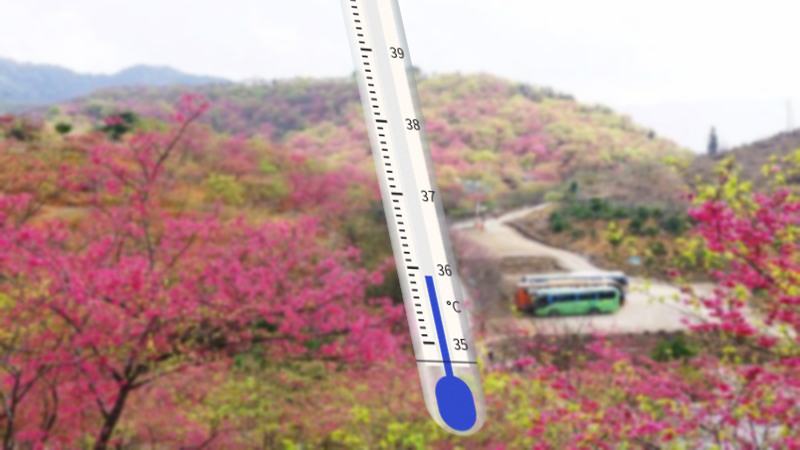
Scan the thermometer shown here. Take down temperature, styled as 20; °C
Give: 35.9; °C
